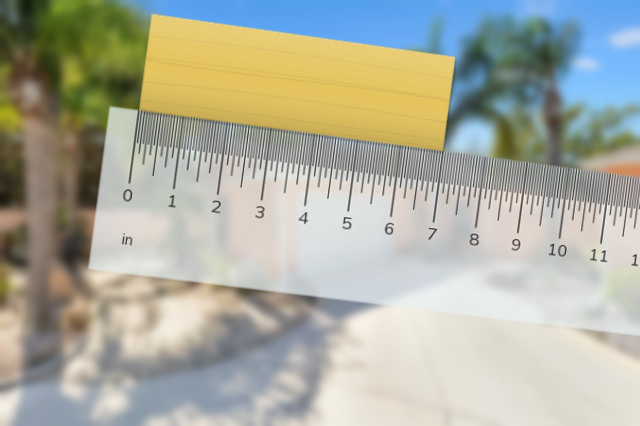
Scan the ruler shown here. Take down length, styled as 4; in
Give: 7; in
